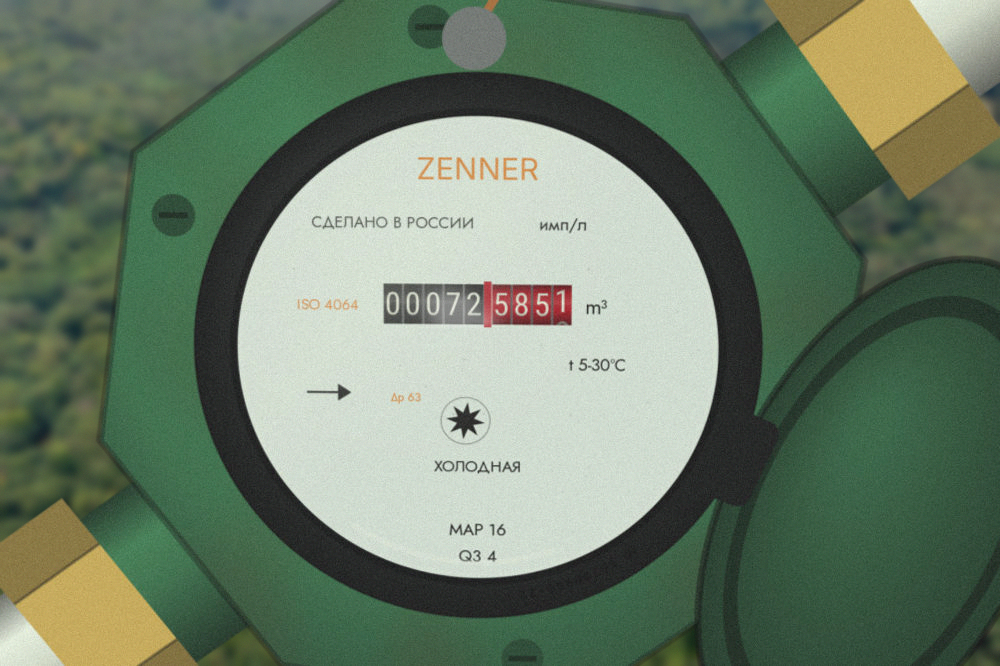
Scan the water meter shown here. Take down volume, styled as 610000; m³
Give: 72.5851; m³
